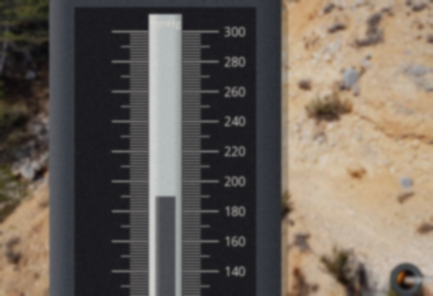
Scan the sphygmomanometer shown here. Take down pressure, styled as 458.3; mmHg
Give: 190; mmHg
